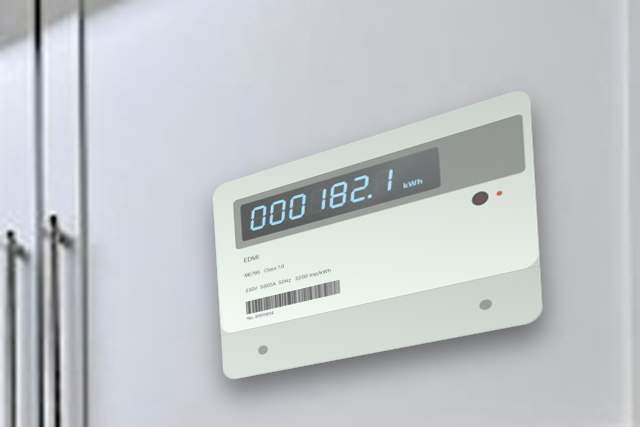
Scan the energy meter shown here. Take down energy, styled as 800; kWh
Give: 182.1; kWh
